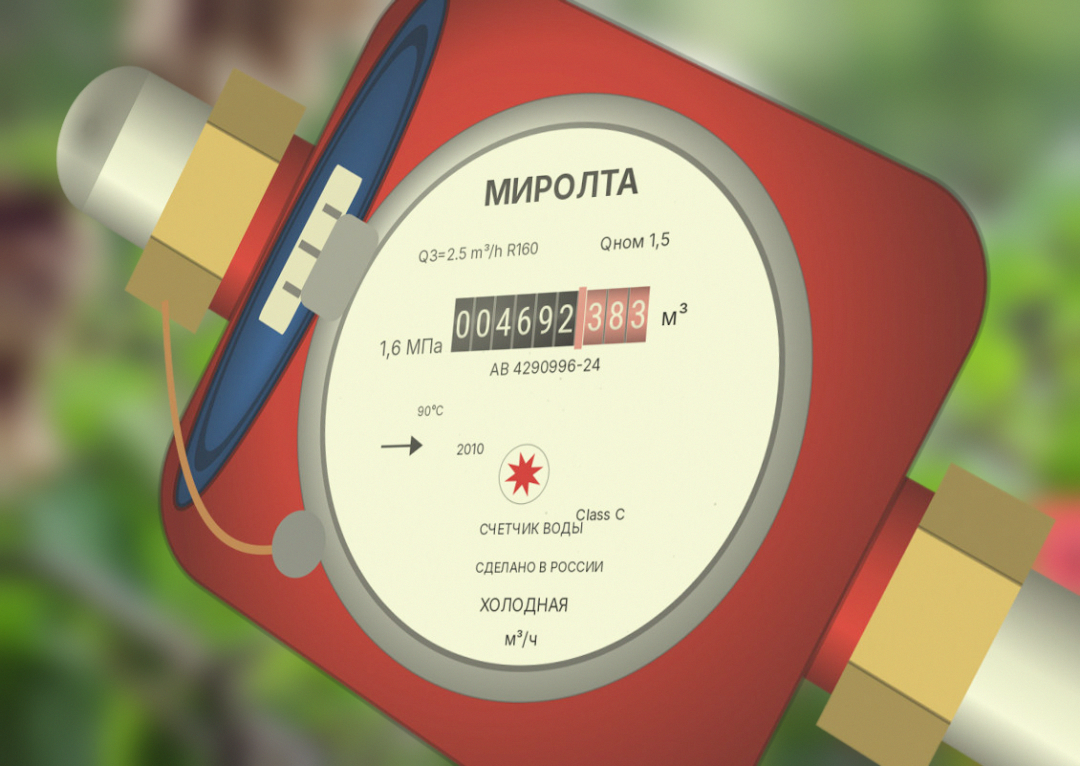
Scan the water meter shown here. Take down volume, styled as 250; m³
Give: 4692.383; m³
